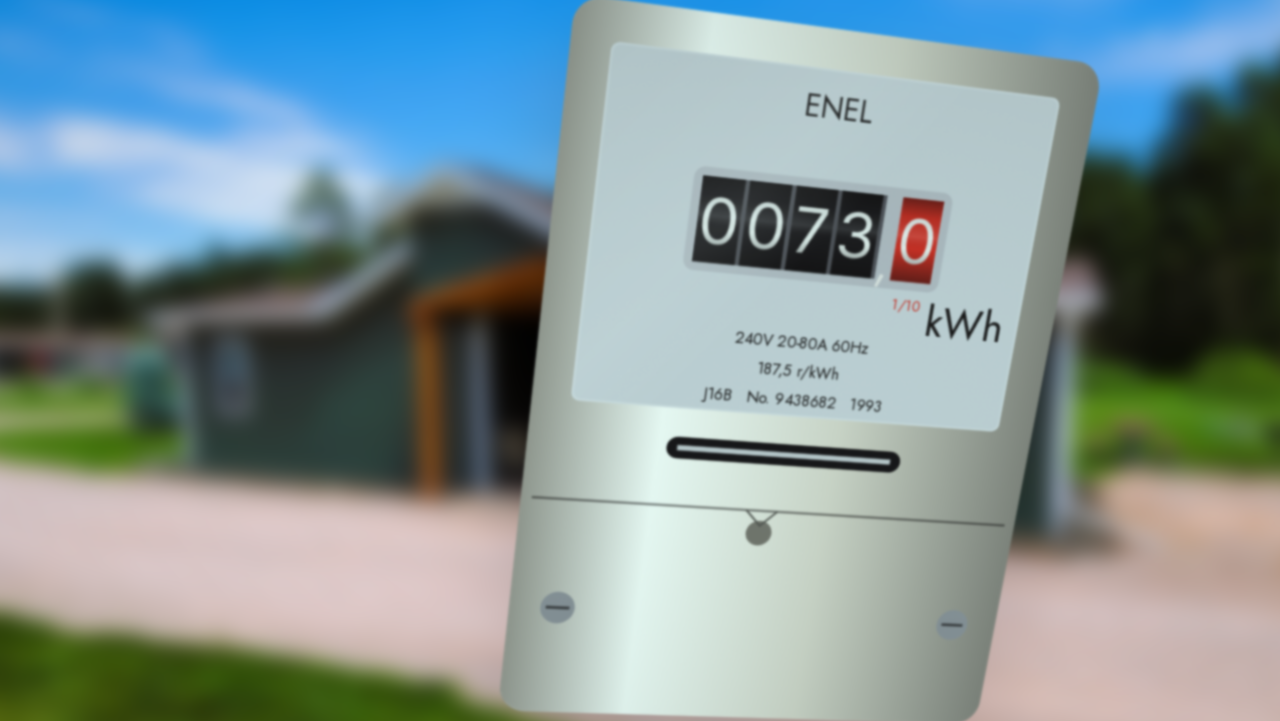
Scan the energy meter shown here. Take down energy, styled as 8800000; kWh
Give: 73.0; kWh
